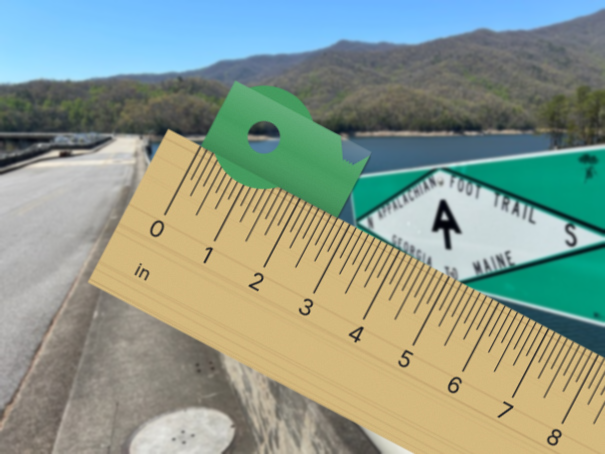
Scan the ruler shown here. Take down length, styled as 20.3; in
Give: 2.75; in
